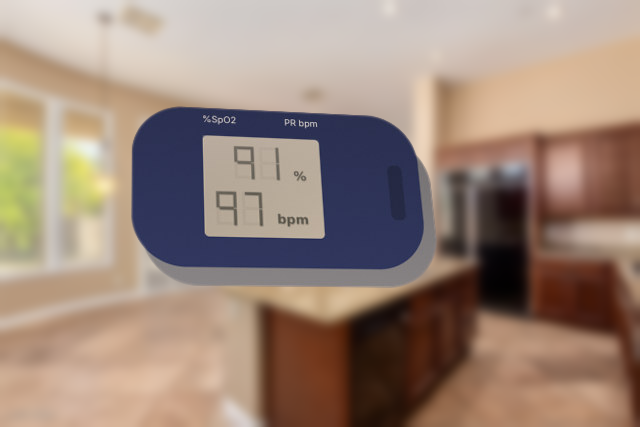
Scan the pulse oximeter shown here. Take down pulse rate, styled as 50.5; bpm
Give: 97; bpm
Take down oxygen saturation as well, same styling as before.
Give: 91; %
